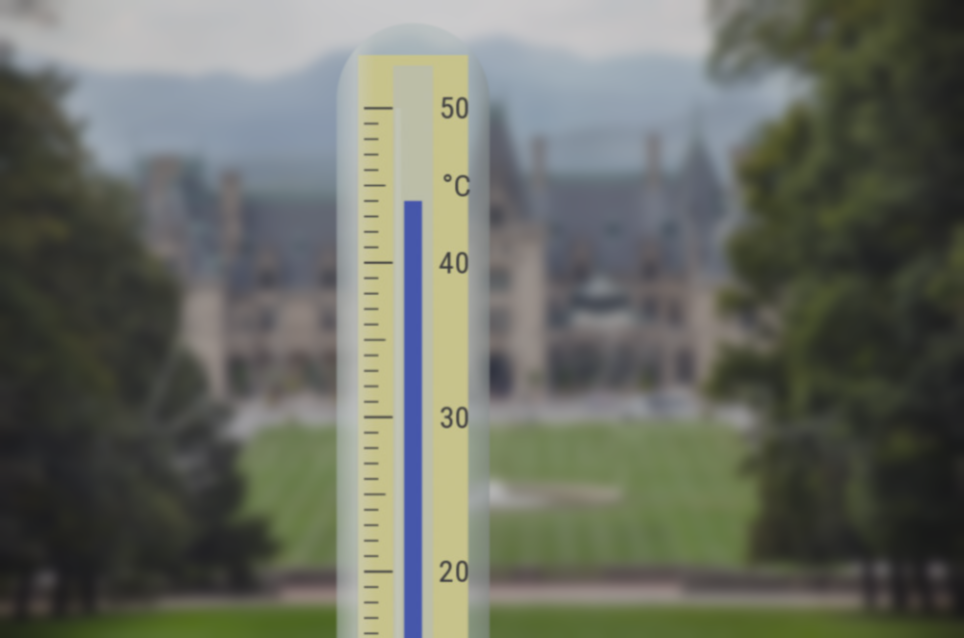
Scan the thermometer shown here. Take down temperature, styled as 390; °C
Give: 44; °C
